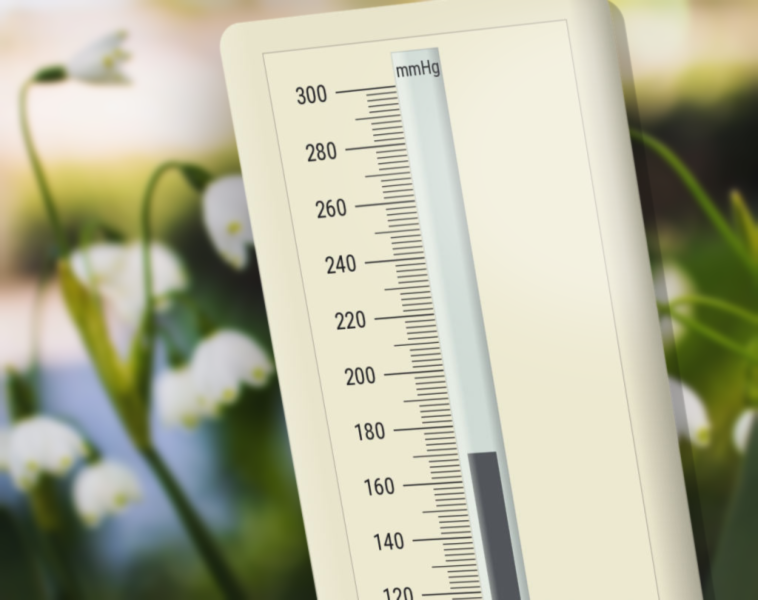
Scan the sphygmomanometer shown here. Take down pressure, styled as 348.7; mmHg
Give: 170; mmHg
